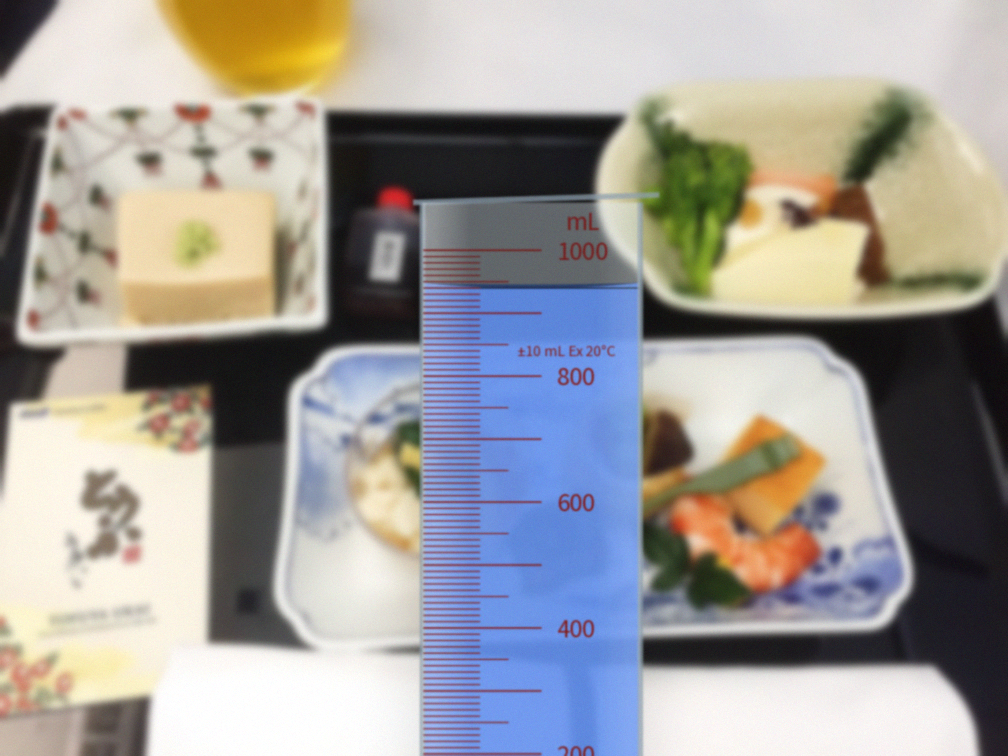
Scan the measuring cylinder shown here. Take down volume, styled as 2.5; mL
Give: 940; mL
